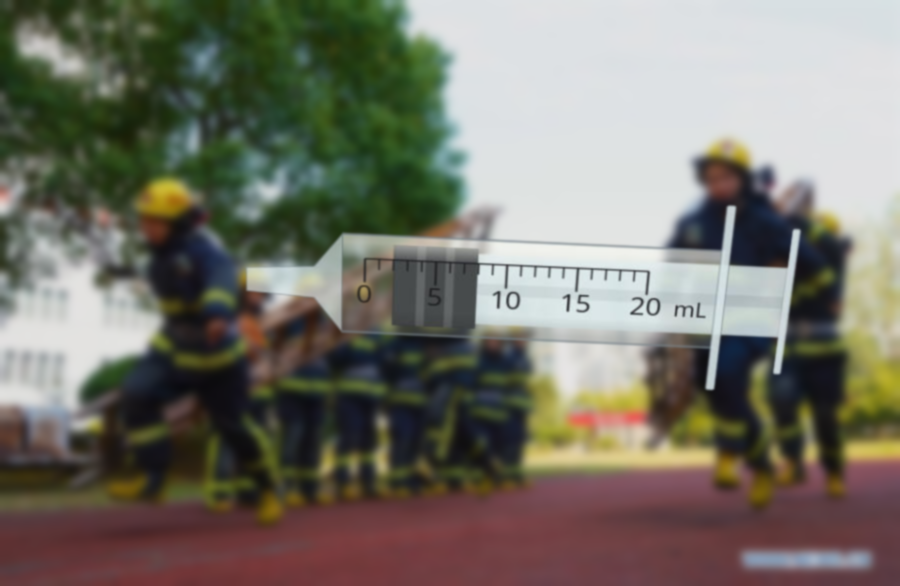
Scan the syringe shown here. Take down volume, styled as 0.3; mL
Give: 2; mL
